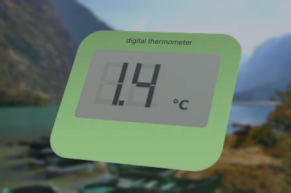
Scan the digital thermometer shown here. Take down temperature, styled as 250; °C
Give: 1.4; °C
